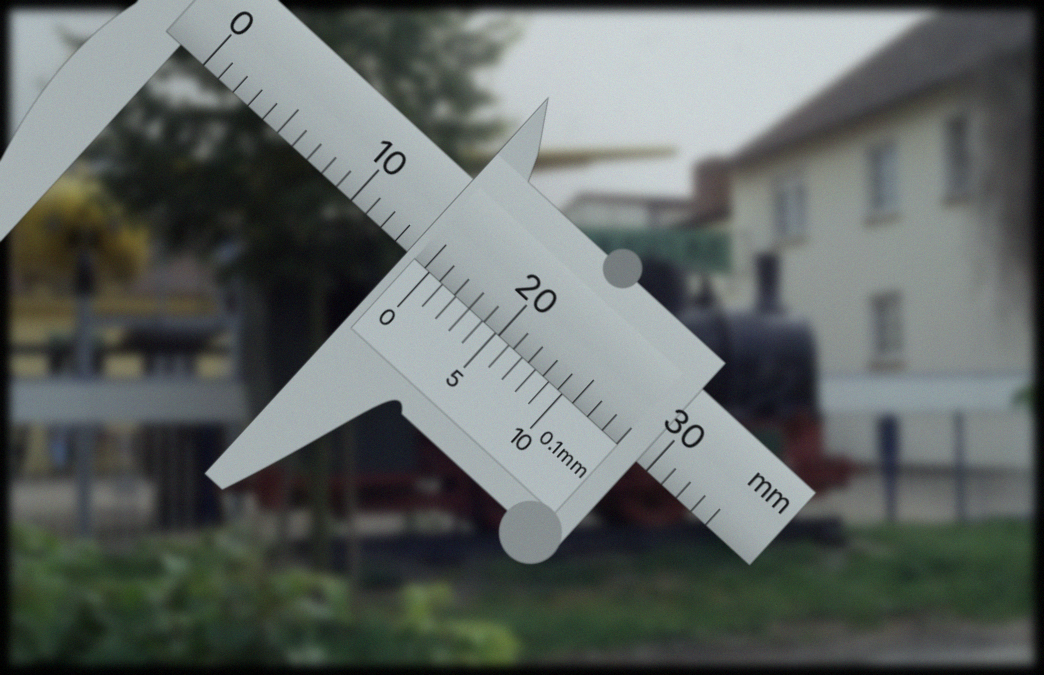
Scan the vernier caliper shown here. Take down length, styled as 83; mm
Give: 15.3; mm
